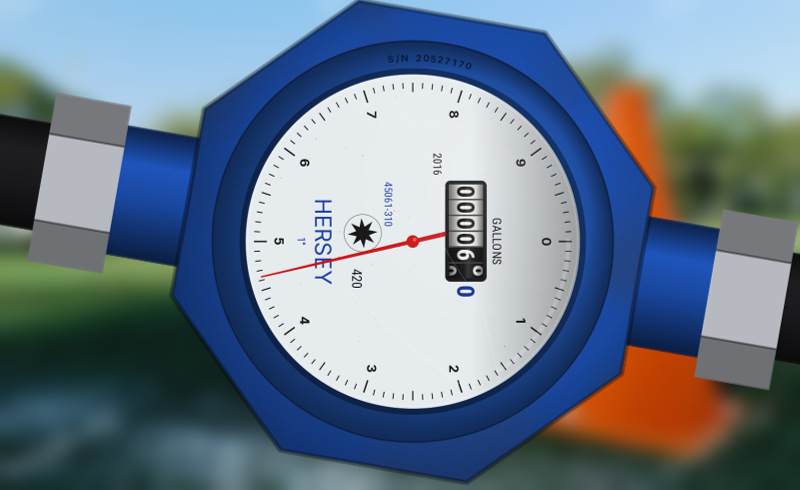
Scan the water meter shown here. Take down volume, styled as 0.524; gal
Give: 684.6; gal
